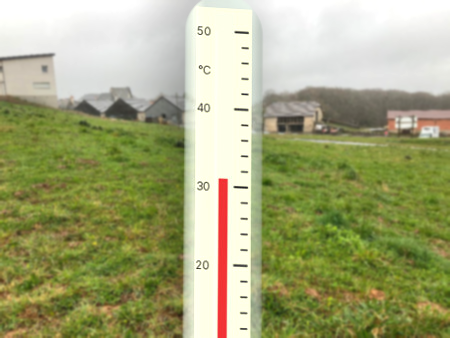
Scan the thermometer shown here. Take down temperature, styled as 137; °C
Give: 31; °C
